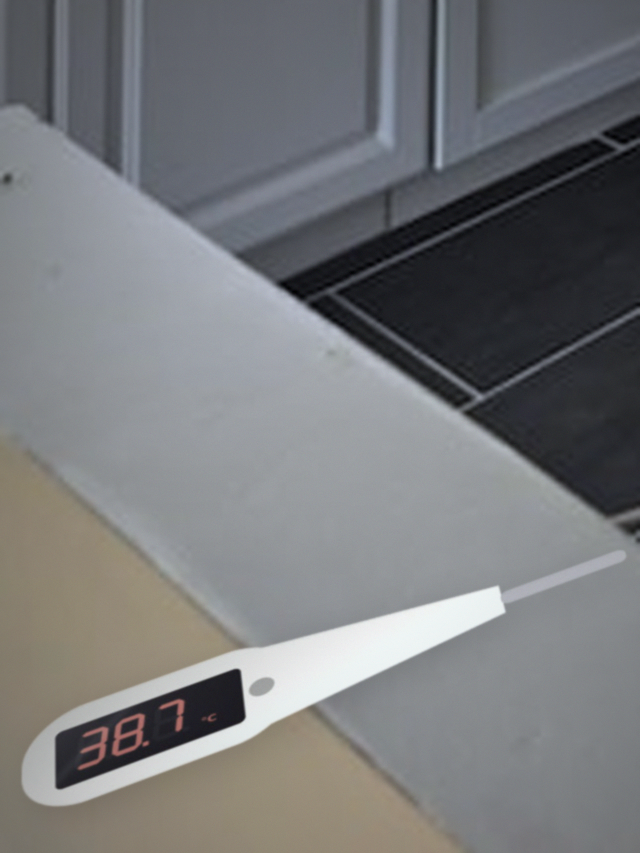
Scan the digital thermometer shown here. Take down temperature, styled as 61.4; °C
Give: 38.7; °C
